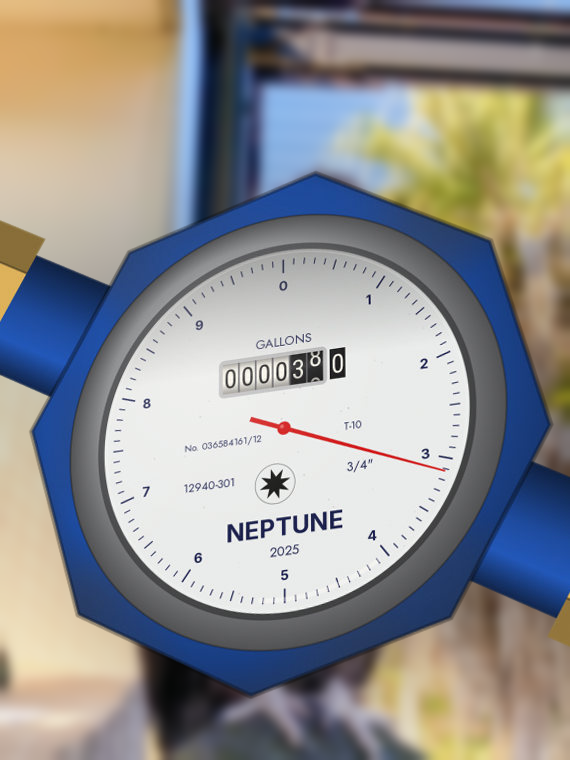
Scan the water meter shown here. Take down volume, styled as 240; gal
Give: 383.1; gal
